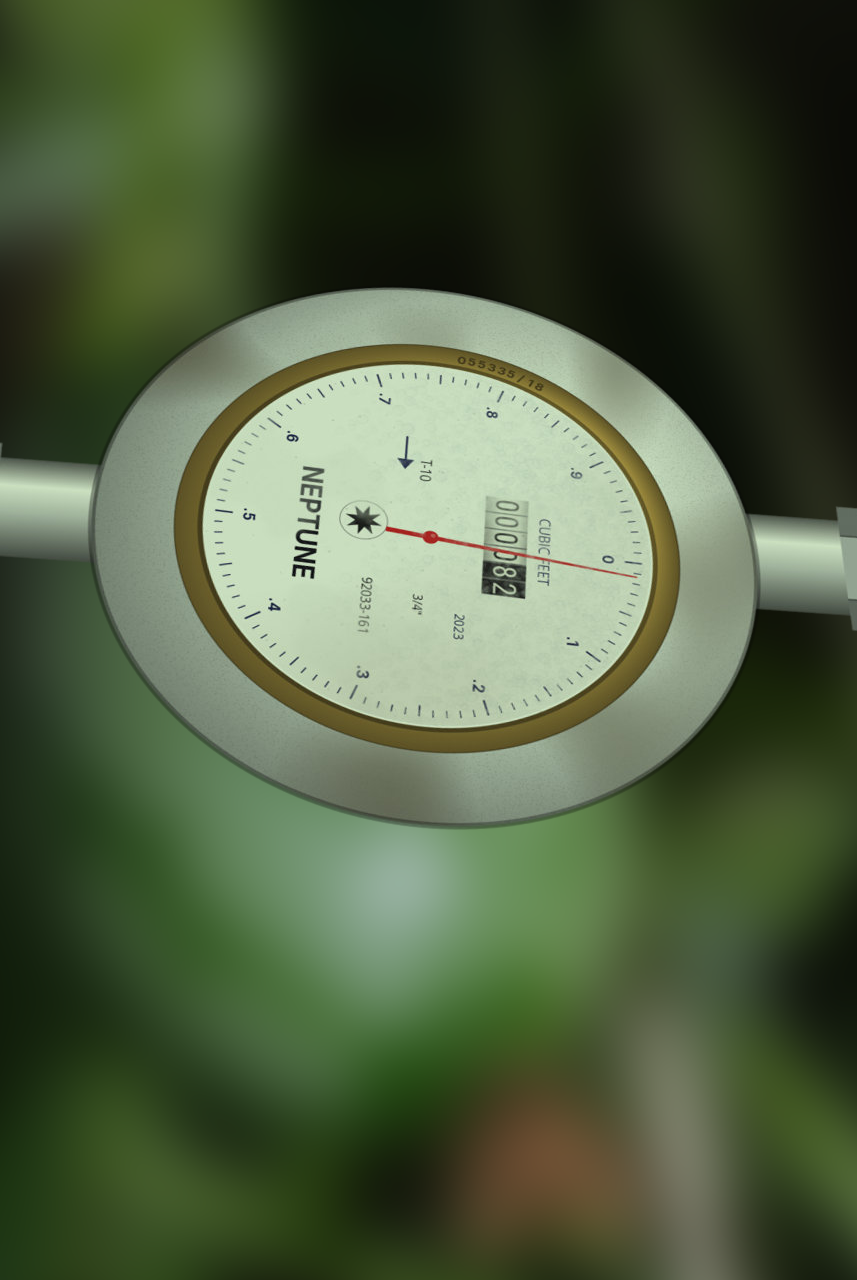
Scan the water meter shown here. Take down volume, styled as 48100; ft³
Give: 82.01; ft³
